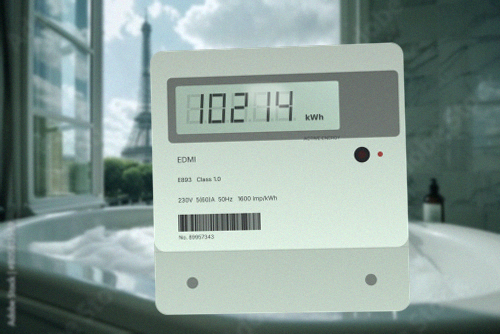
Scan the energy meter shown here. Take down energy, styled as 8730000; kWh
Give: 10214; kWh
